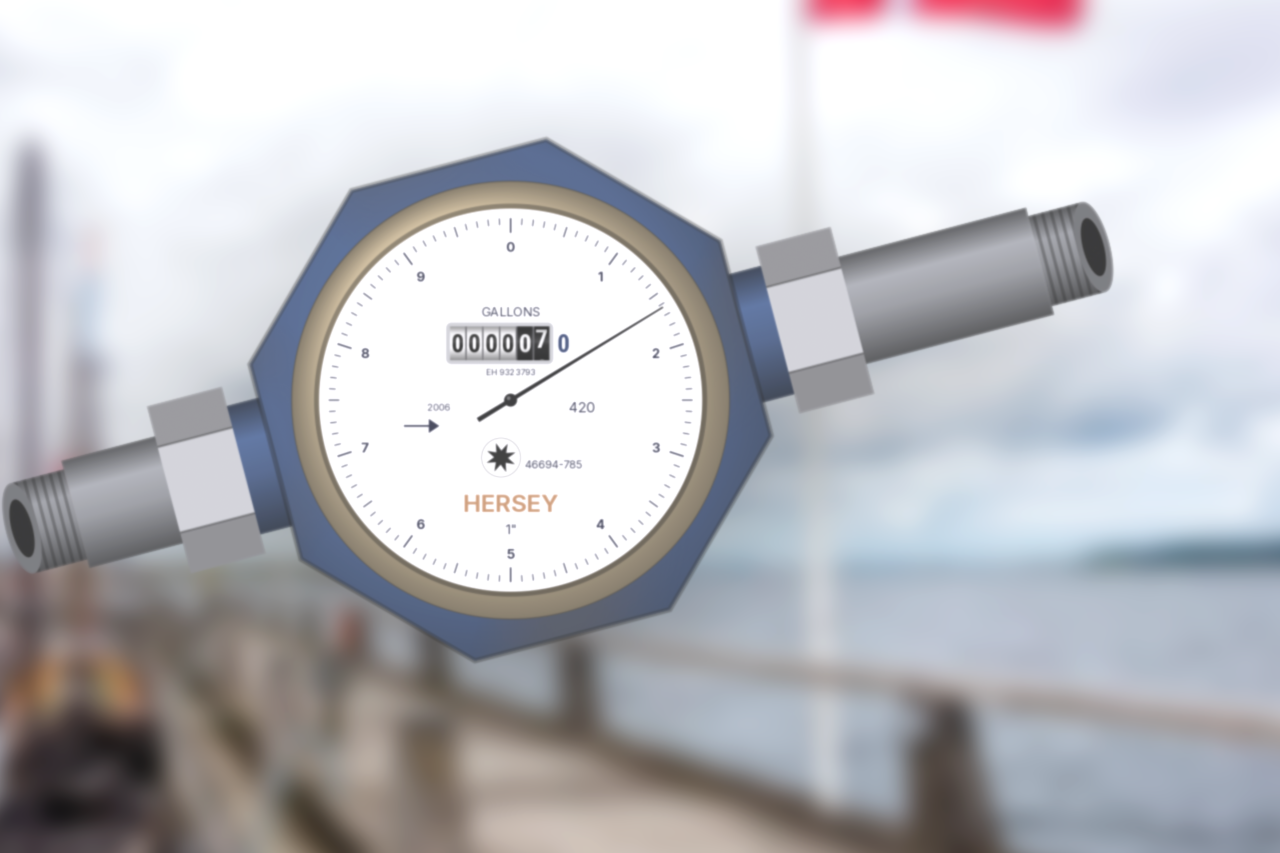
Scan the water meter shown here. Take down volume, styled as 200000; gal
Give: 71.6; gal
